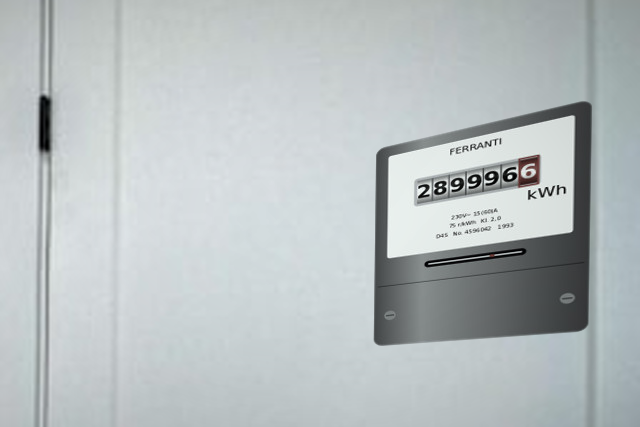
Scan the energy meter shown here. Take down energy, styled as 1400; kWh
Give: 289996.6; kWh
